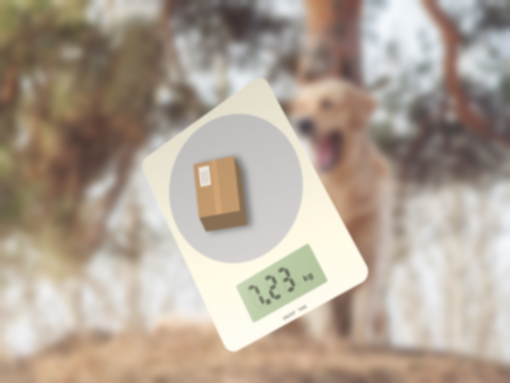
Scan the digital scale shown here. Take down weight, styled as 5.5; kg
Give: 7.23; kg
